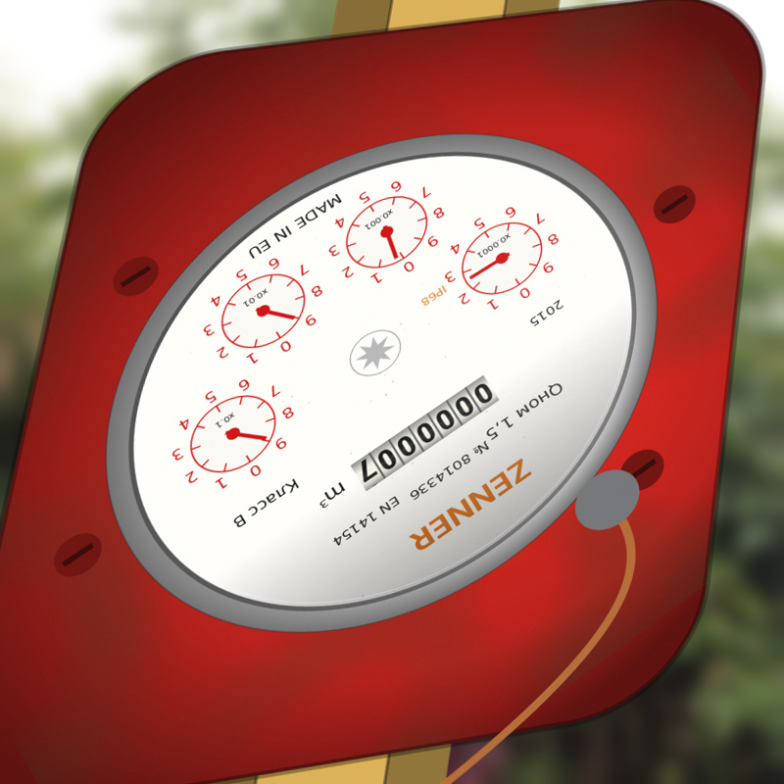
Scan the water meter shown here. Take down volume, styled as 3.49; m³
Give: 6.8902; m³
